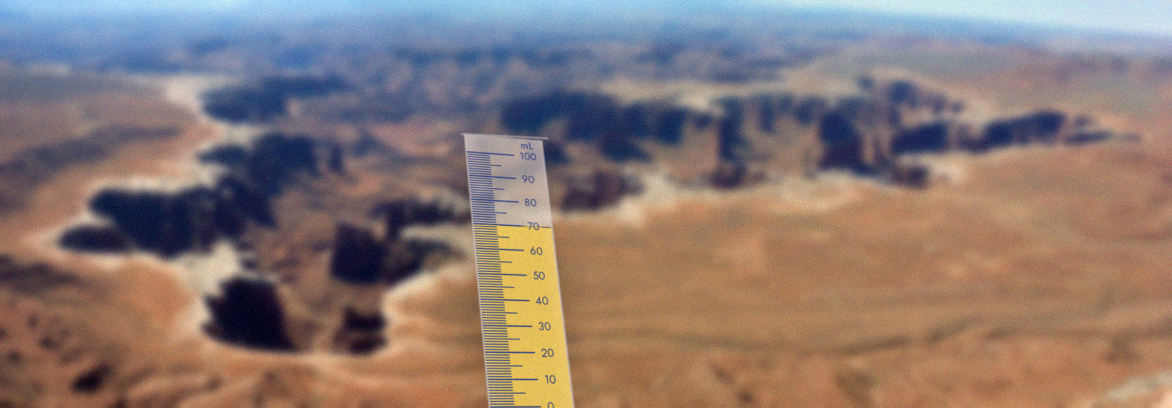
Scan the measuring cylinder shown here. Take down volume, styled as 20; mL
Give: 70; mL
